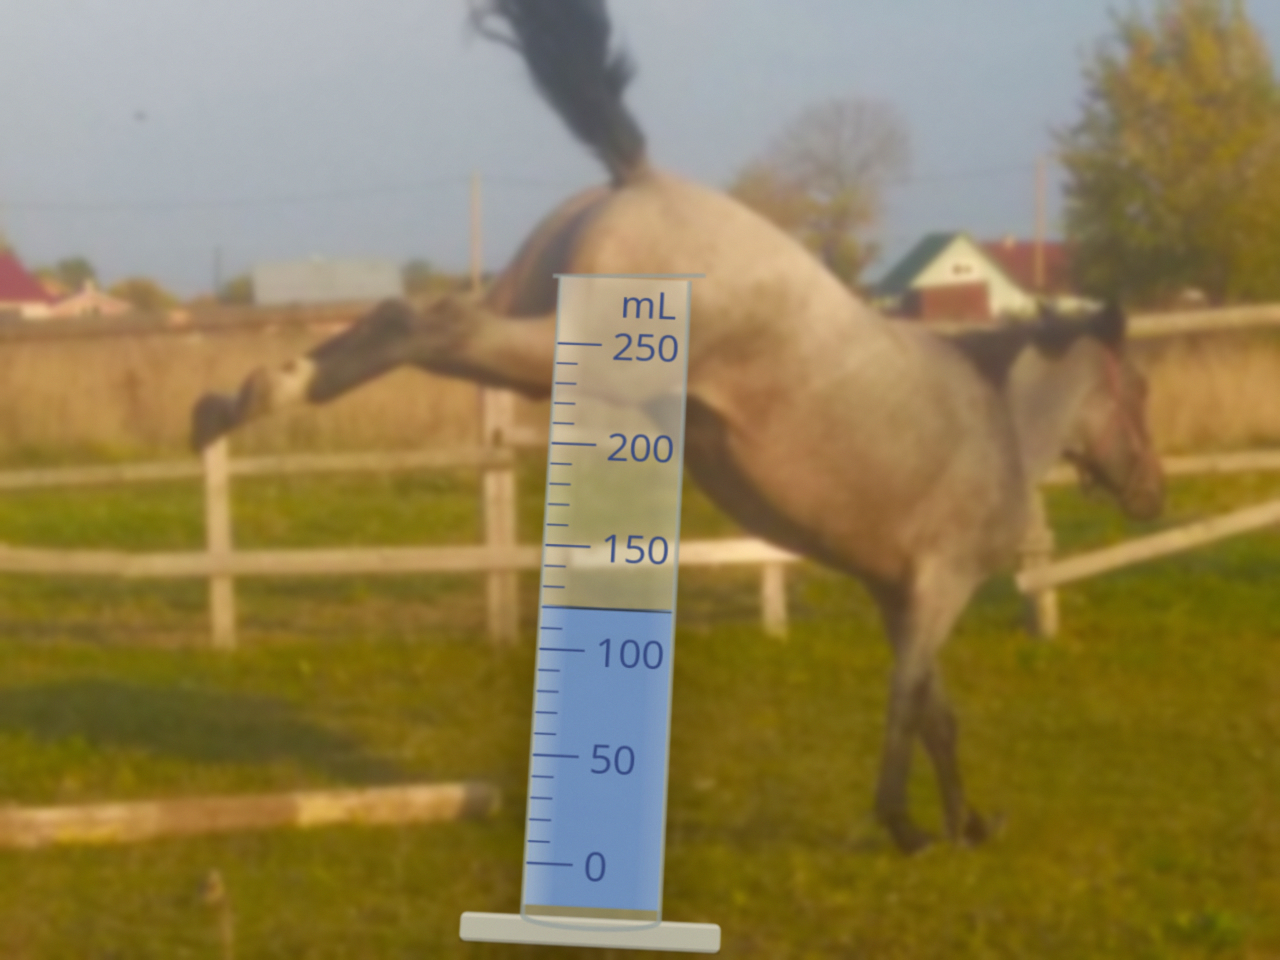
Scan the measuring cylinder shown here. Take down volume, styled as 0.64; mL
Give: 120; mL
